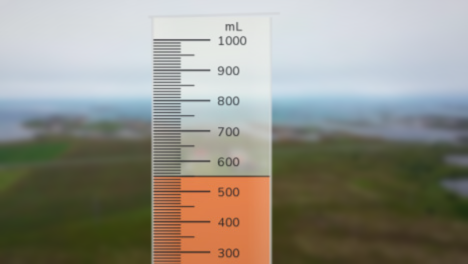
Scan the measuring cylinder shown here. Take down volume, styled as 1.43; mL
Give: 550; mL
